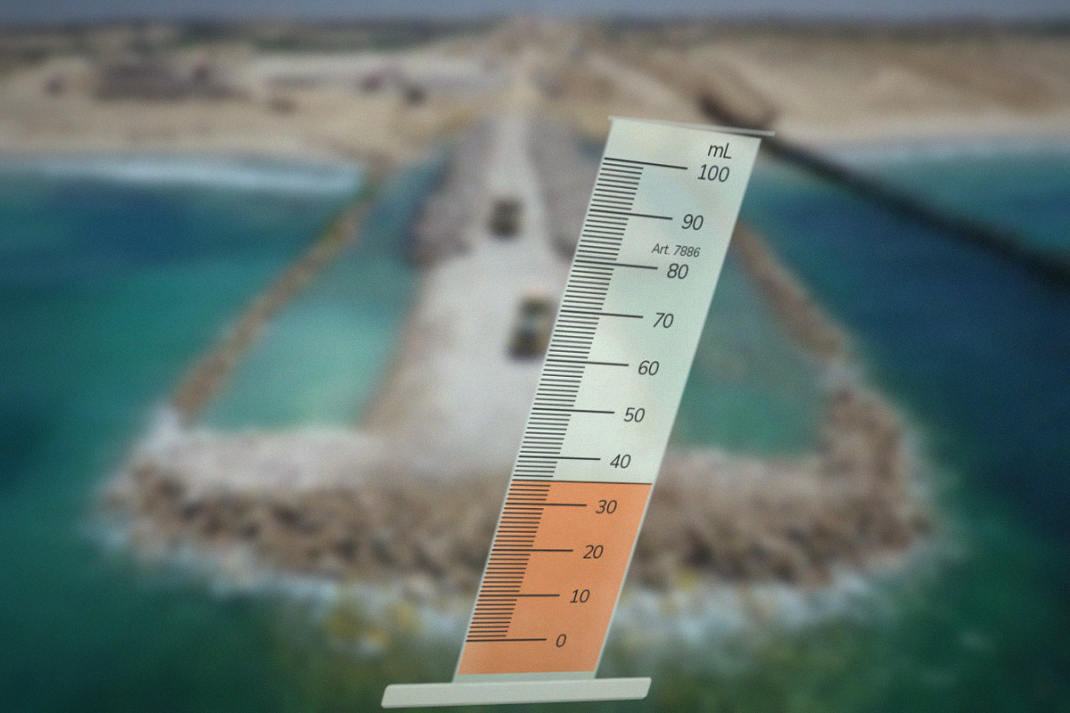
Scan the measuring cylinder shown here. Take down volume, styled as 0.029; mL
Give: 35; mL
